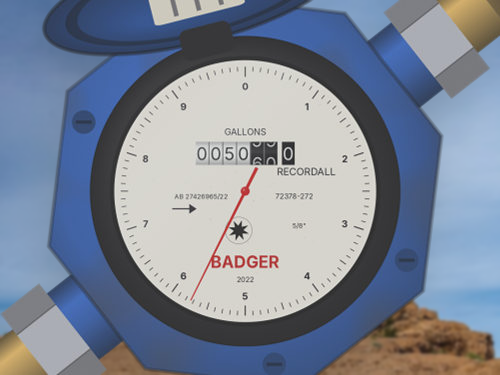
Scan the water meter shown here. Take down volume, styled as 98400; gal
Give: 50595.7; gal
